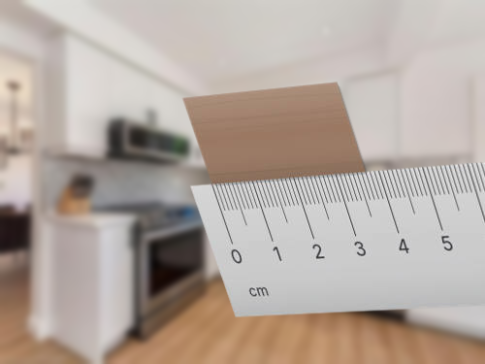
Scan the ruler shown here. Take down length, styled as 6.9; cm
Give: 3.7; cm
